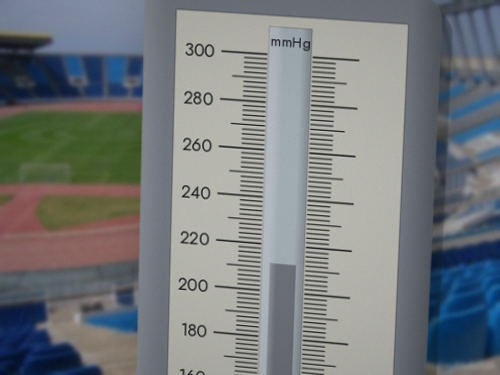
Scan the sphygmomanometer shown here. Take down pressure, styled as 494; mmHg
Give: 212; mmHg
